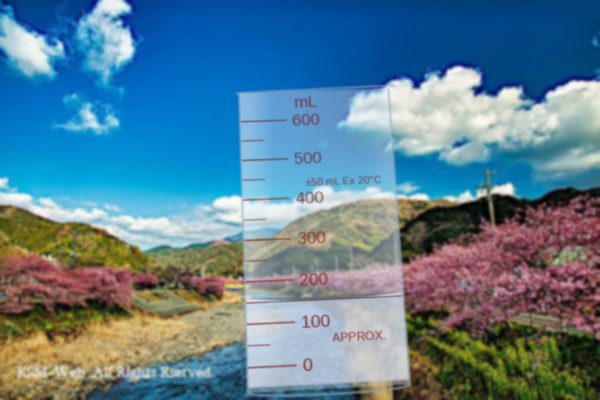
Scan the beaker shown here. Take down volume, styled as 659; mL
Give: 150; mL
